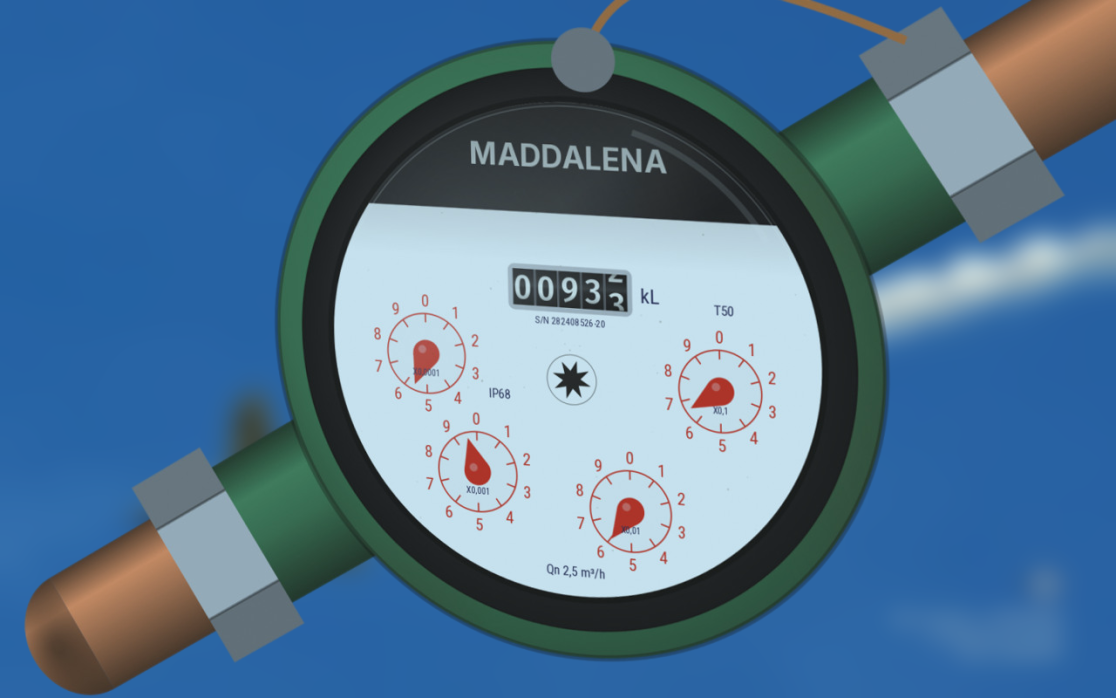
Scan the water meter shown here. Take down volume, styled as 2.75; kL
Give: 932.6595; kL
